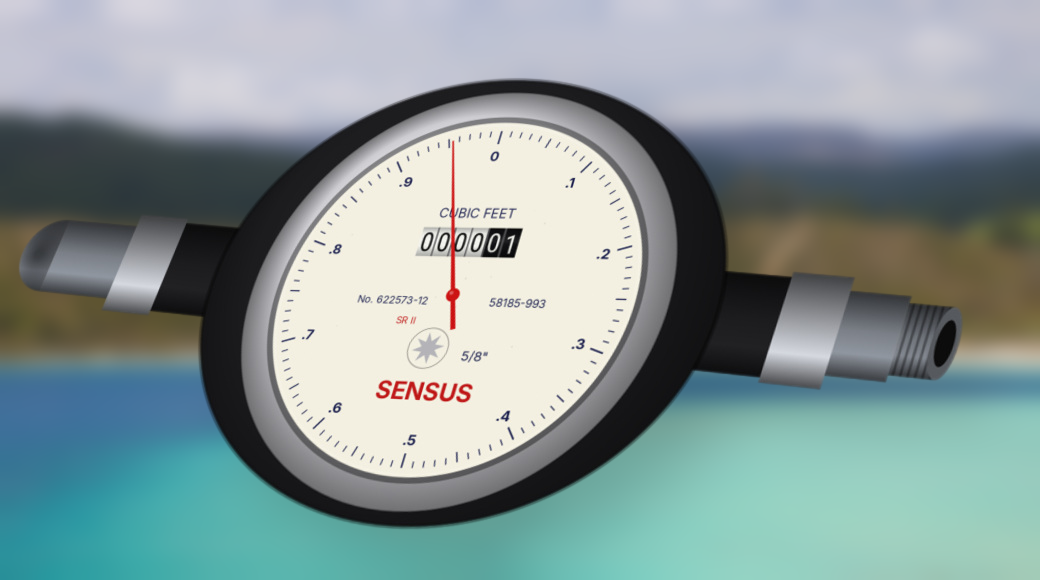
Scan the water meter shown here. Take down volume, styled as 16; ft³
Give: 0.95; ft³
